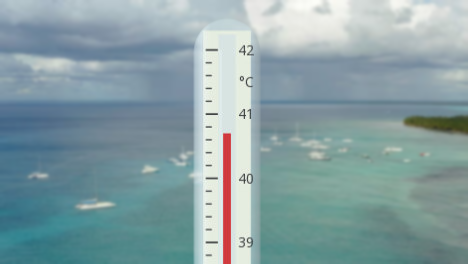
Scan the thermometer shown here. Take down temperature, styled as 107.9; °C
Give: 40.7; °C
